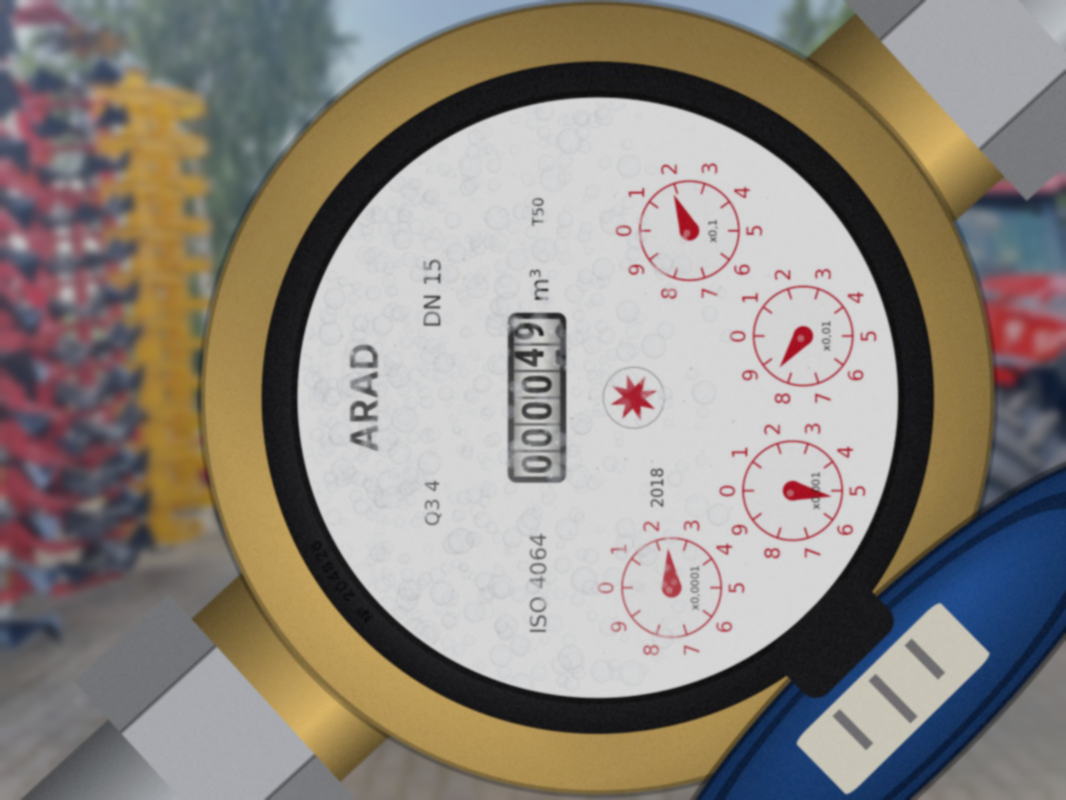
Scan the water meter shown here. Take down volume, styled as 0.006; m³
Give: 49.1852; m³
